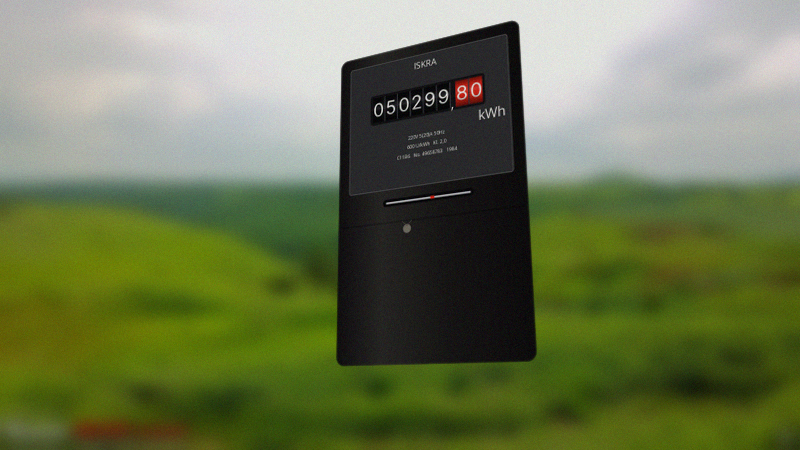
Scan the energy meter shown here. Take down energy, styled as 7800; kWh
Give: 50299.80; kWh
